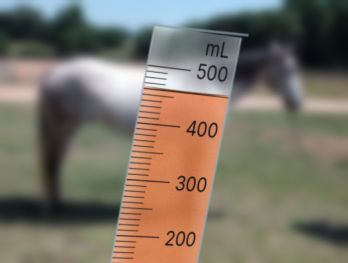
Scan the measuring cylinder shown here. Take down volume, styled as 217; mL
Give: 460; mL
